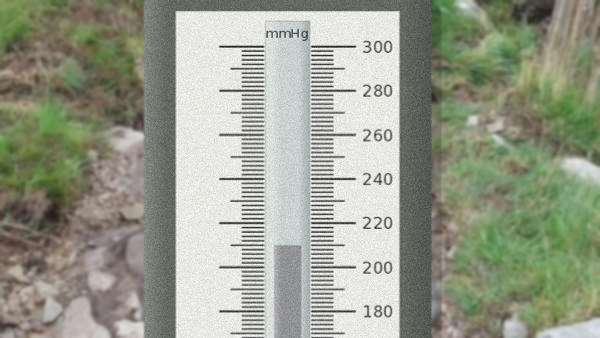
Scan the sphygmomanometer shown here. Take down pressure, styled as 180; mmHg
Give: 210; mmHg
